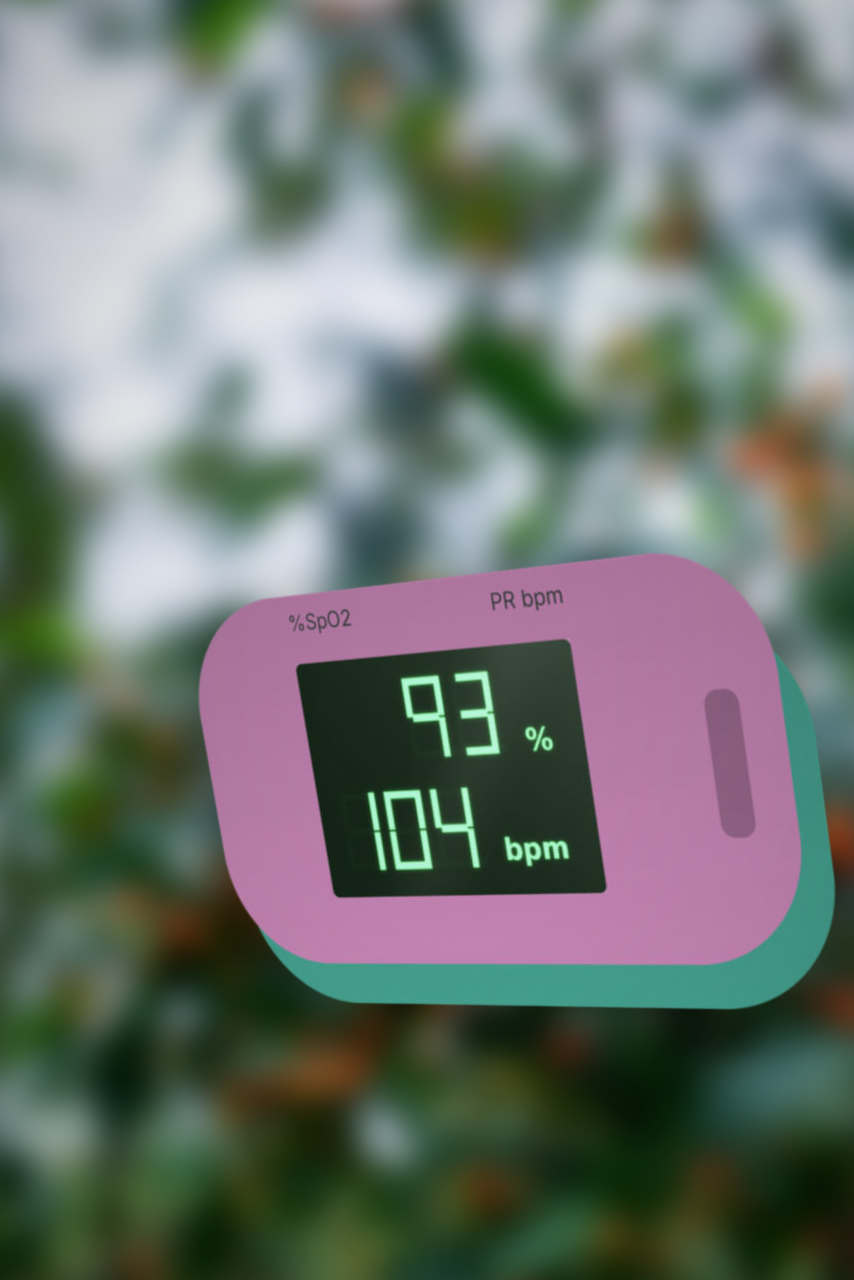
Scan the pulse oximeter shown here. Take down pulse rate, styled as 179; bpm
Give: 104; bpm
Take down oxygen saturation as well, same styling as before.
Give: 93; %
